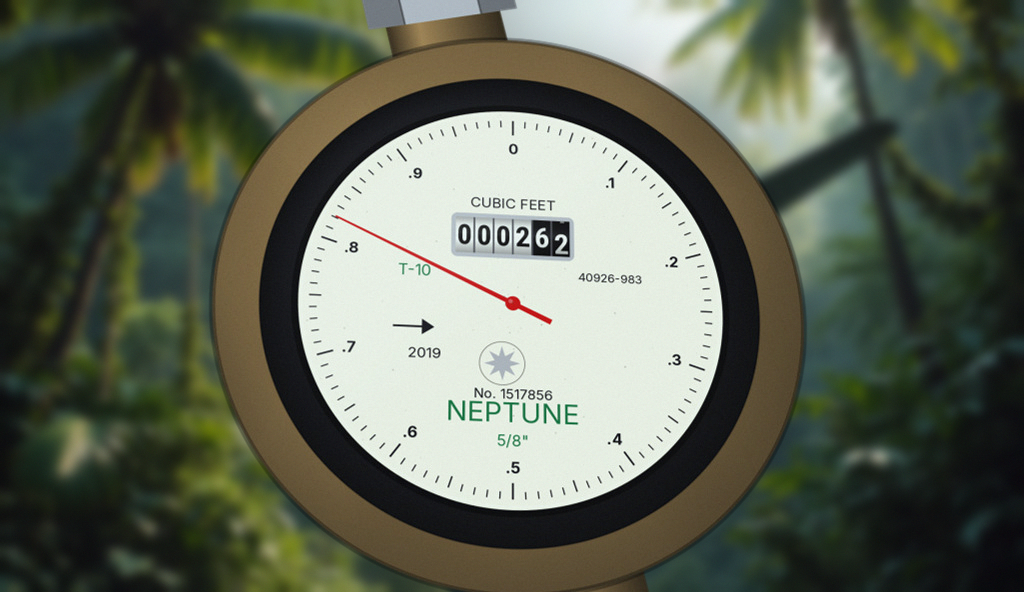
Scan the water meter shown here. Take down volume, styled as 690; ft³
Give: 261.82; ft³
